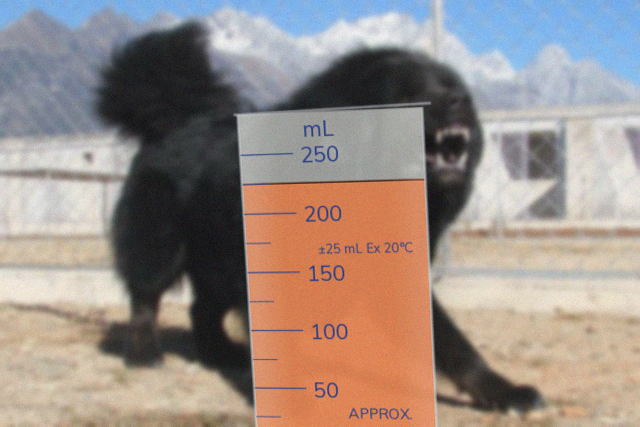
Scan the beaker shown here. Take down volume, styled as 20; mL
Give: 225; mL
